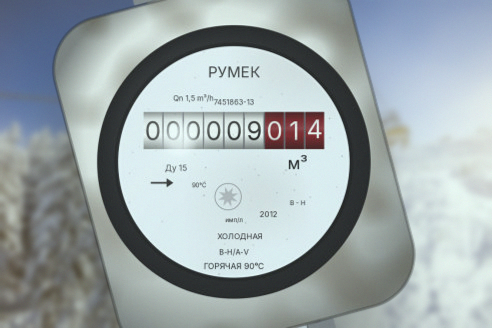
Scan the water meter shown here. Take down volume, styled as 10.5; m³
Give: 9.014; m³
